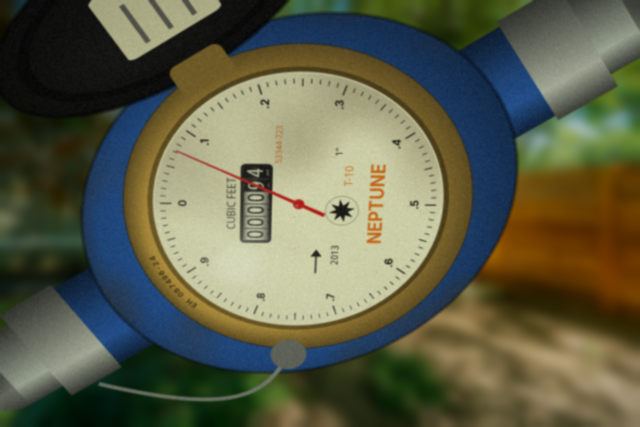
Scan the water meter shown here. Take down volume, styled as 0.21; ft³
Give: 94.07; ft³
